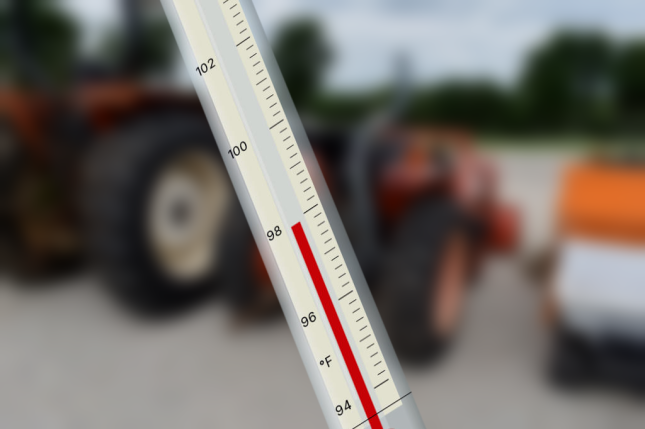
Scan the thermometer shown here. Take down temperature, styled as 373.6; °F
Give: 97.9; °F
